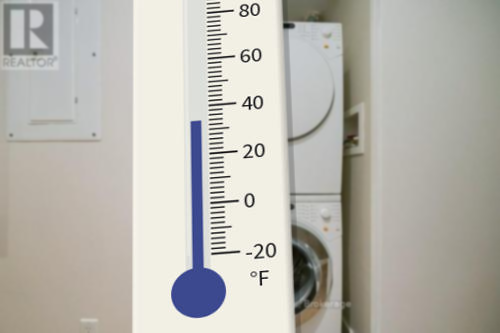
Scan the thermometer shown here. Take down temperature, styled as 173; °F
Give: 34; °F
